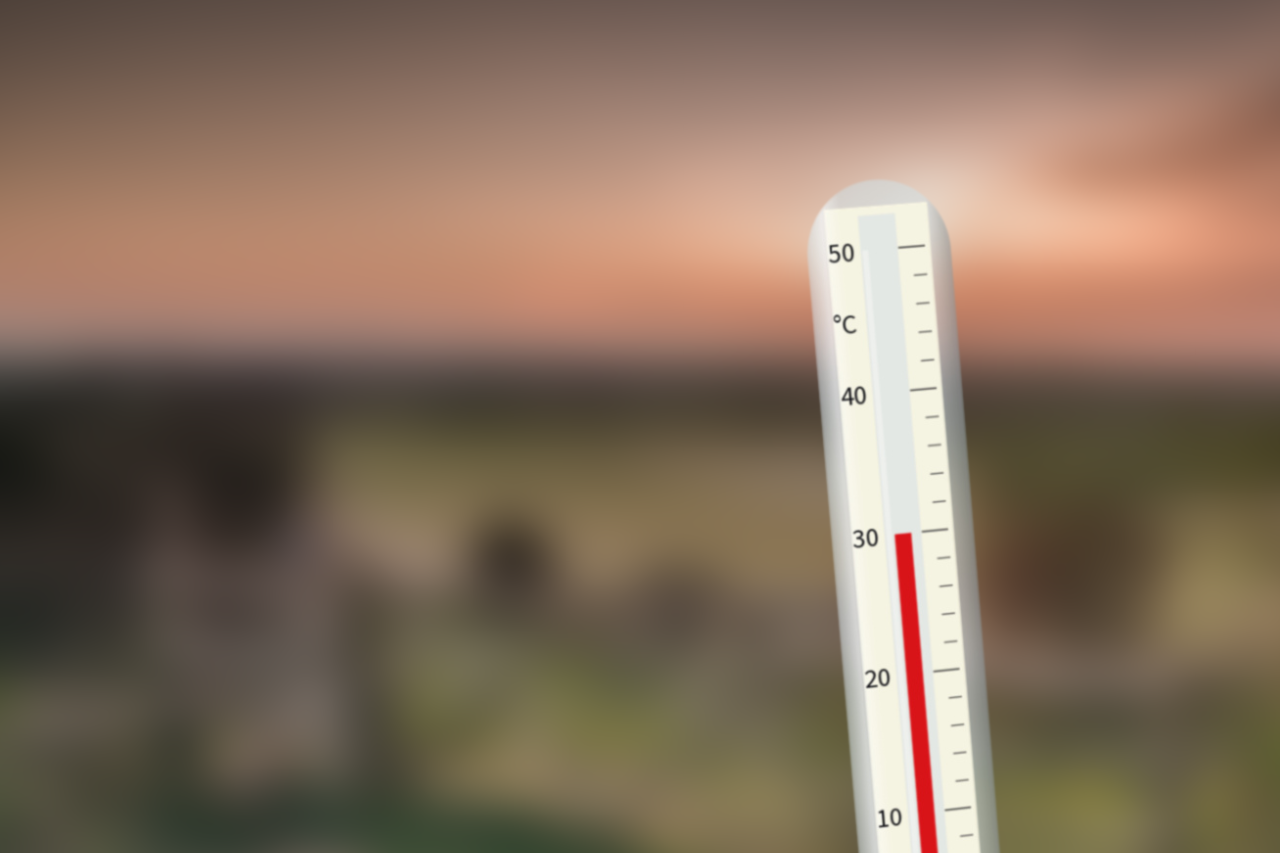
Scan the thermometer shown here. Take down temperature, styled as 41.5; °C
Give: 30; °C
